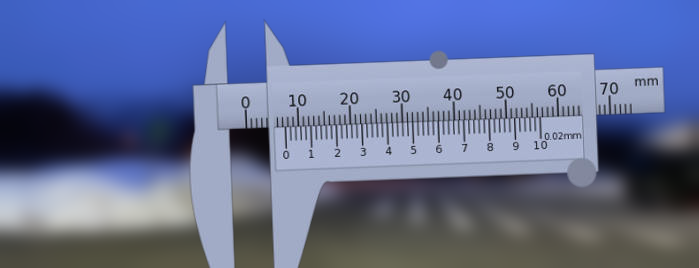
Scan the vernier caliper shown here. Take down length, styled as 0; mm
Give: 7.5; mm
